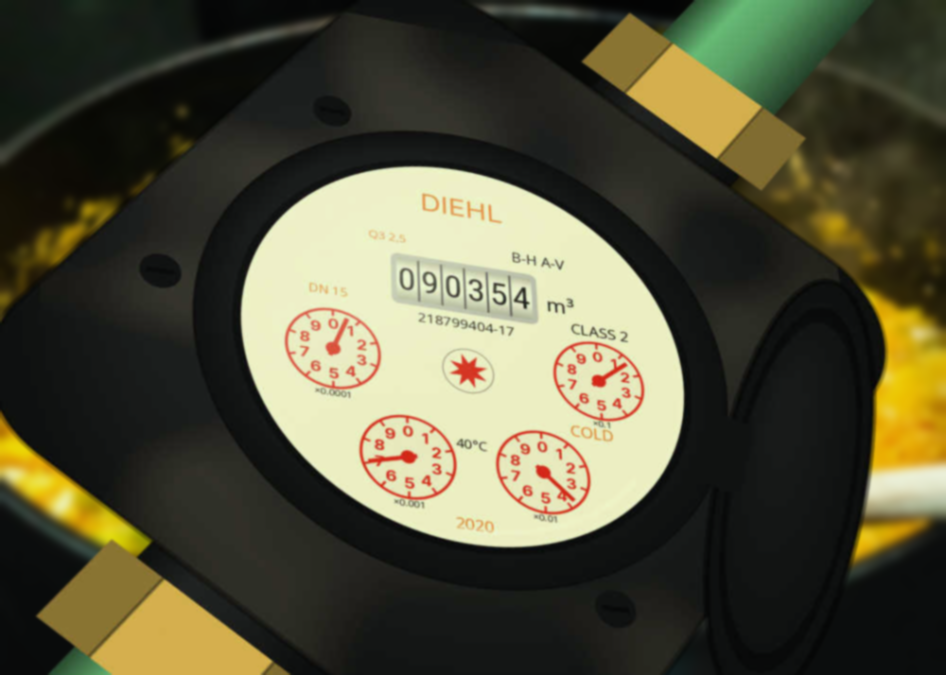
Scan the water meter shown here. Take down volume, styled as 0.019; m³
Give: 90354.1370; m³
